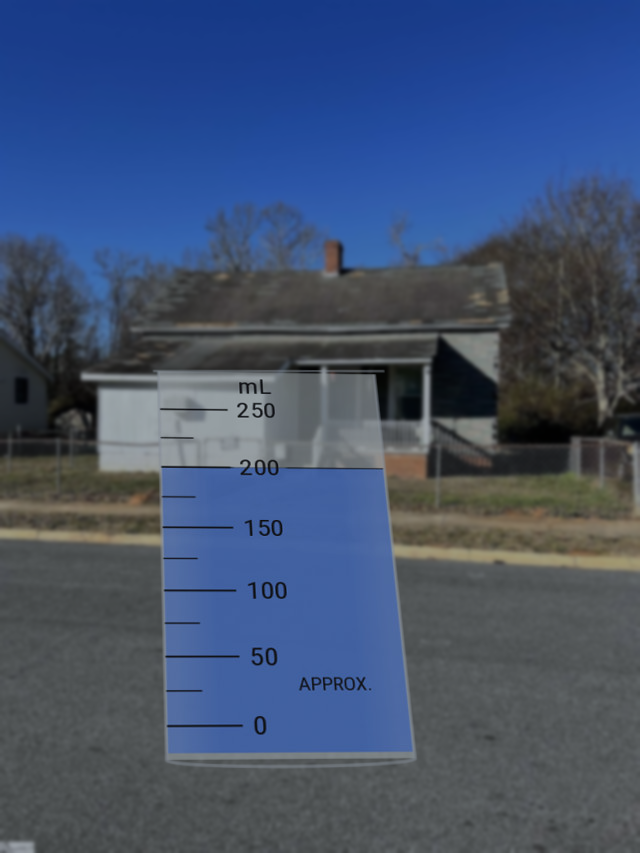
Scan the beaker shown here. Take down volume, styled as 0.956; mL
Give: 200; mL
